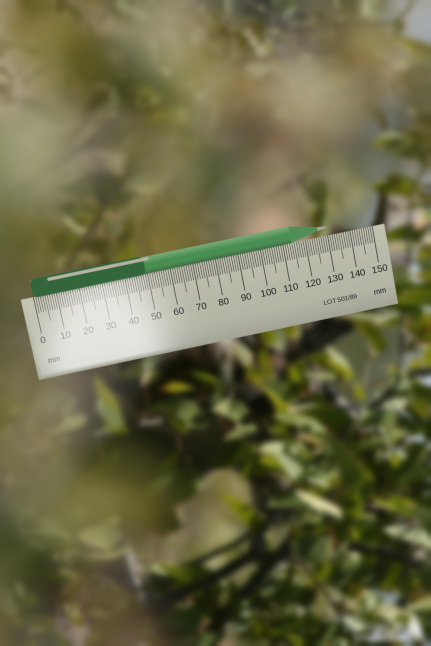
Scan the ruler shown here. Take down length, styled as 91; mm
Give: 130; mm
